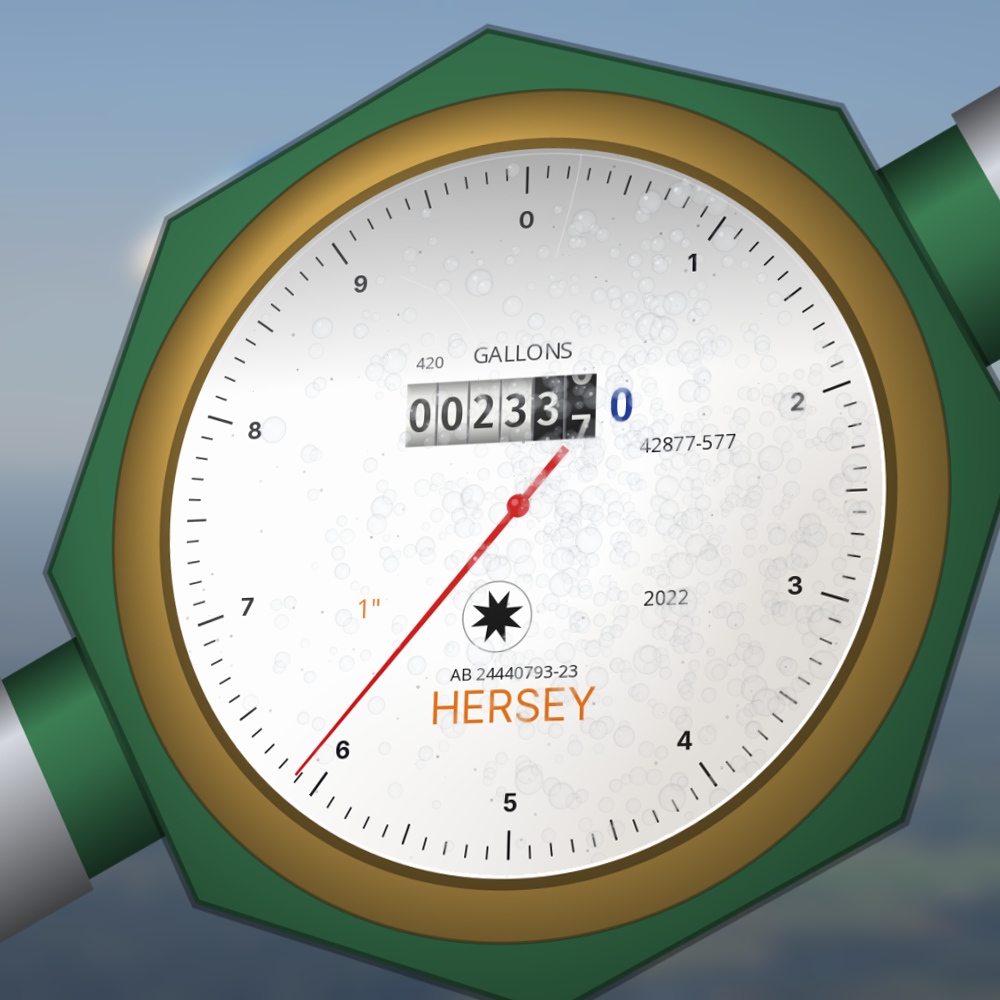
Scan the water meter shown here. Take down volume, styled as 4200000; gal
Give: 23366.1; gal
